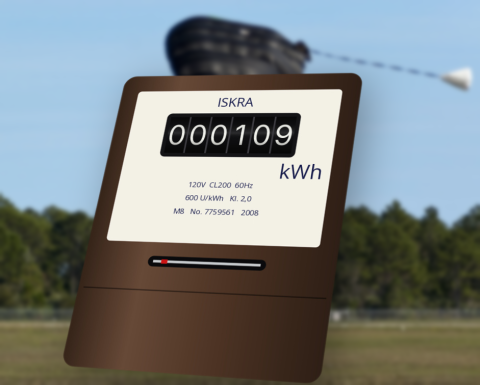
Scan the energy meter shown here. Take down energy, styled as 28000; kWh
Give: 109; kWh
